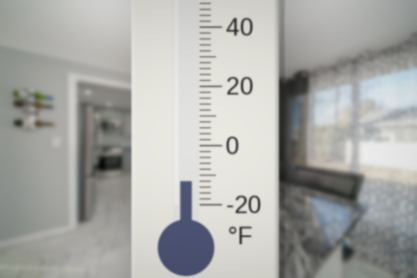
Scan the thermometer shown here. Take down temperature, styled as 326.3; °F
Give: -12; °F
